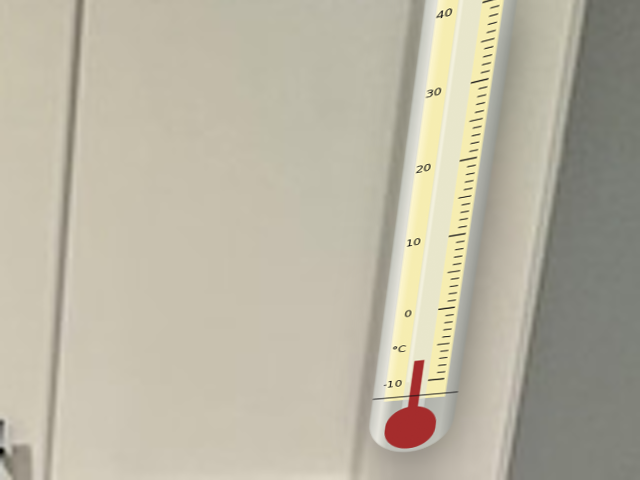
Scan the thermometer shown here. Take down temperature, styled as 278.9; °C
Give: -7; °C
